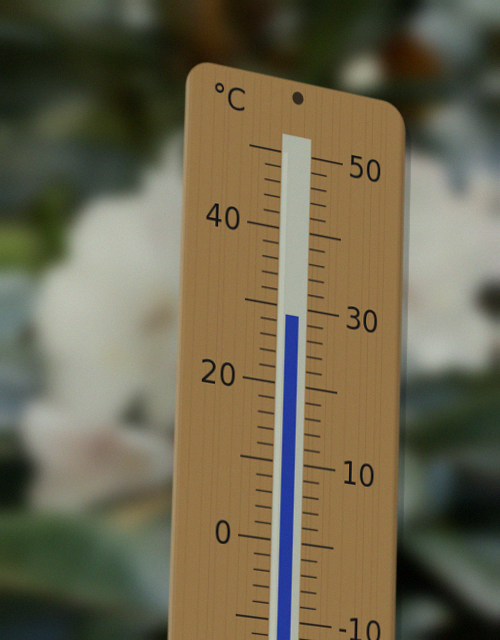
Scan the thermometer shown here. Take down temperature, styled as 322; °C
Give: 29; °C
